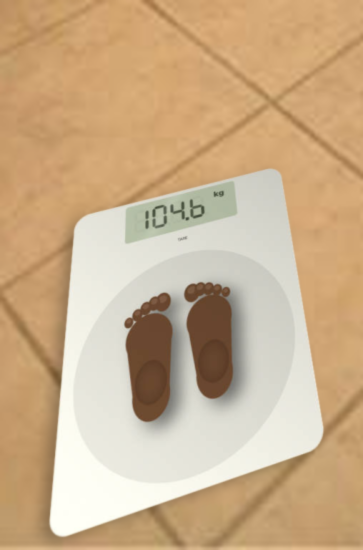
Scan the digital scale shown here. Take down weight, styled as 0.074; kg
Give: 104.6; kg
